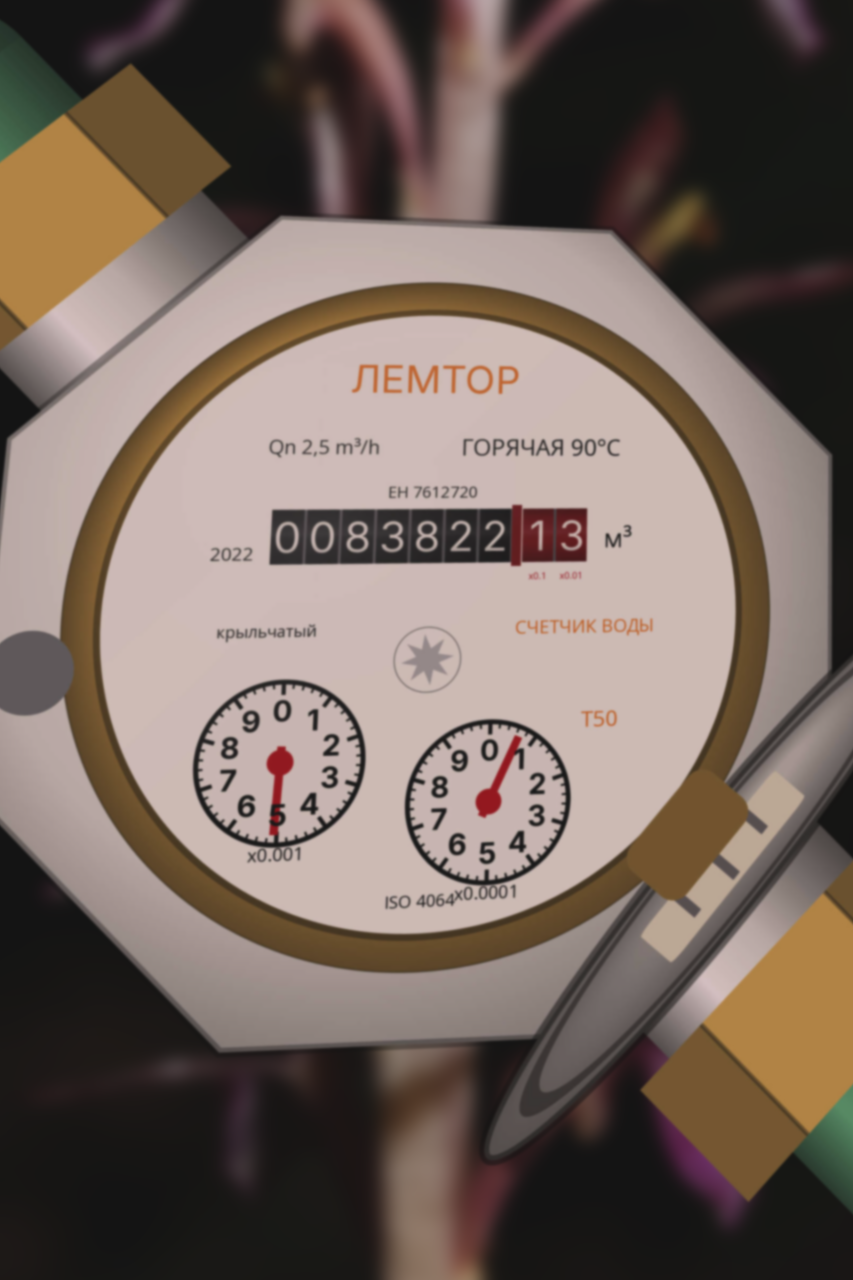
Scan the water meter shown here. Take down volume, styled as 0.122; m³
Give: 83822.1350; m³
